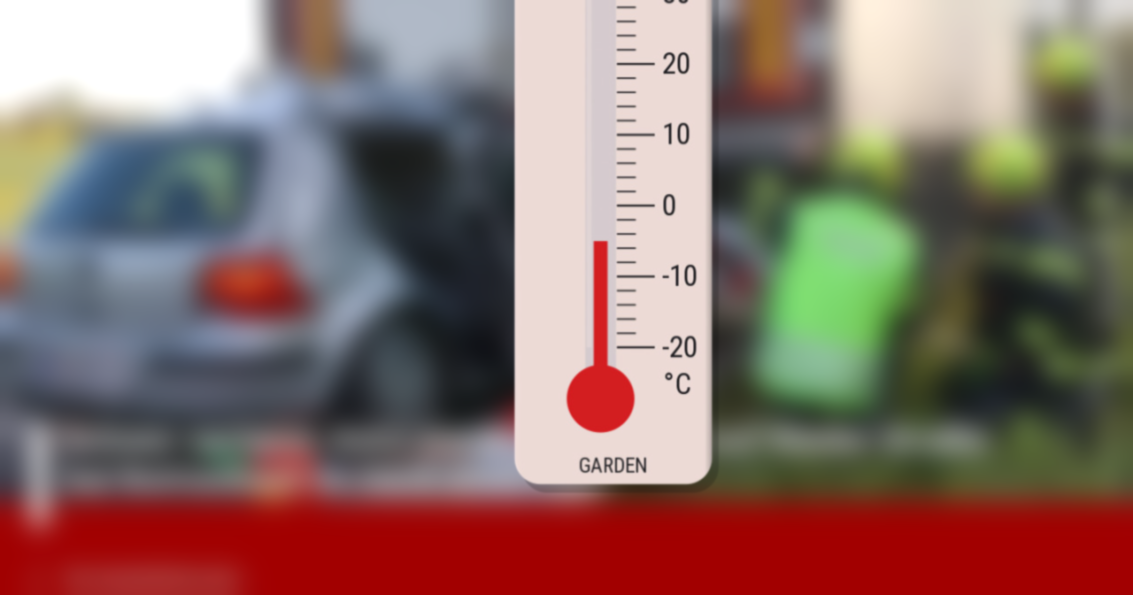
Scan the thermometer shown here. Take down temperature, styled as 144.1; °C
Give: -5; °C
